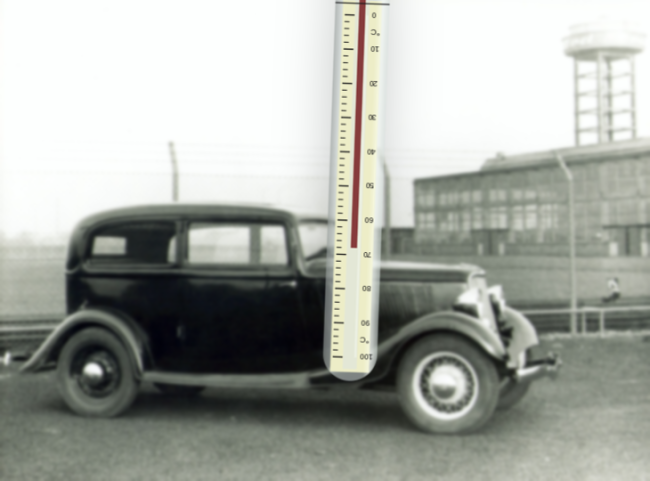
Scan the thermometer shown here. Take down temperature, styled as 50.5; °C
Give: 68; °C
